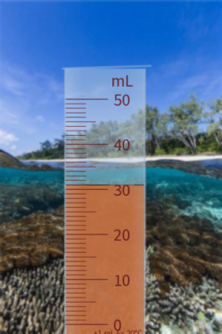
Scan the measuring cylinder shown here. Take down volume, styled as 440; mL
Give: 31; mL
